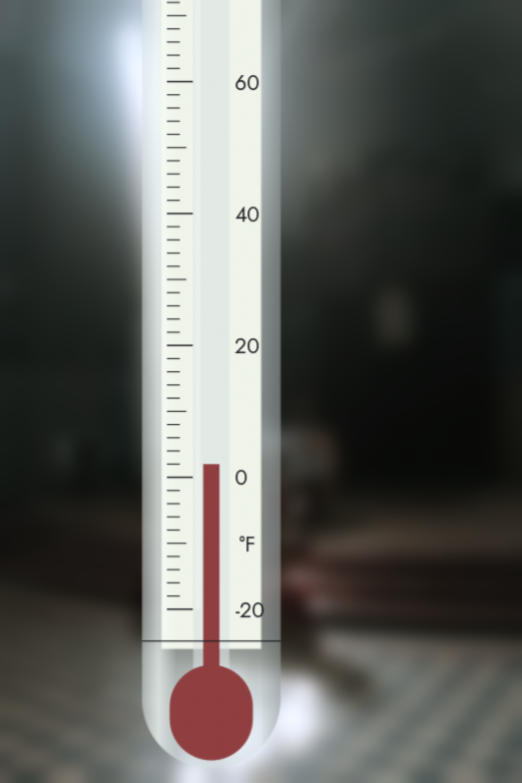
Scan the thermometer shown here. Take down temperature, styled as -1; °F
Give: 2; °F
